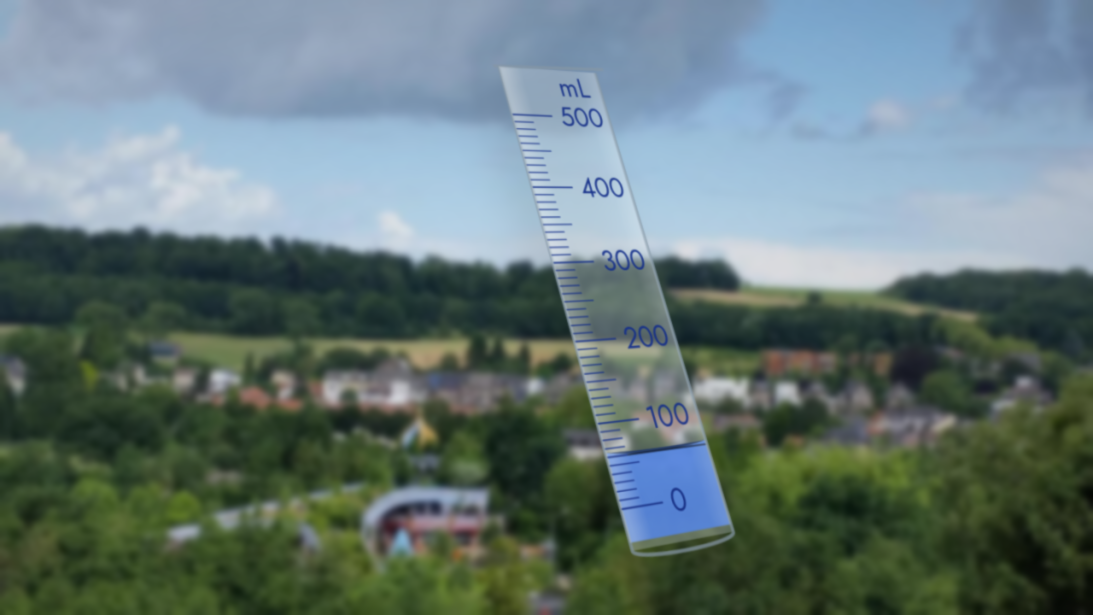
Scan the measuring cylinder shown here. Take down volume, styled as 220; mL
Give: 60; mL
